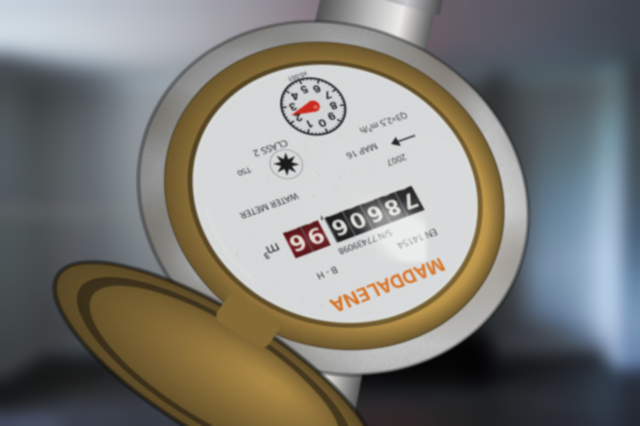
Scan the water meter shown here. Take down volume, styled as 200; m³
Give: 78606.962; m³
